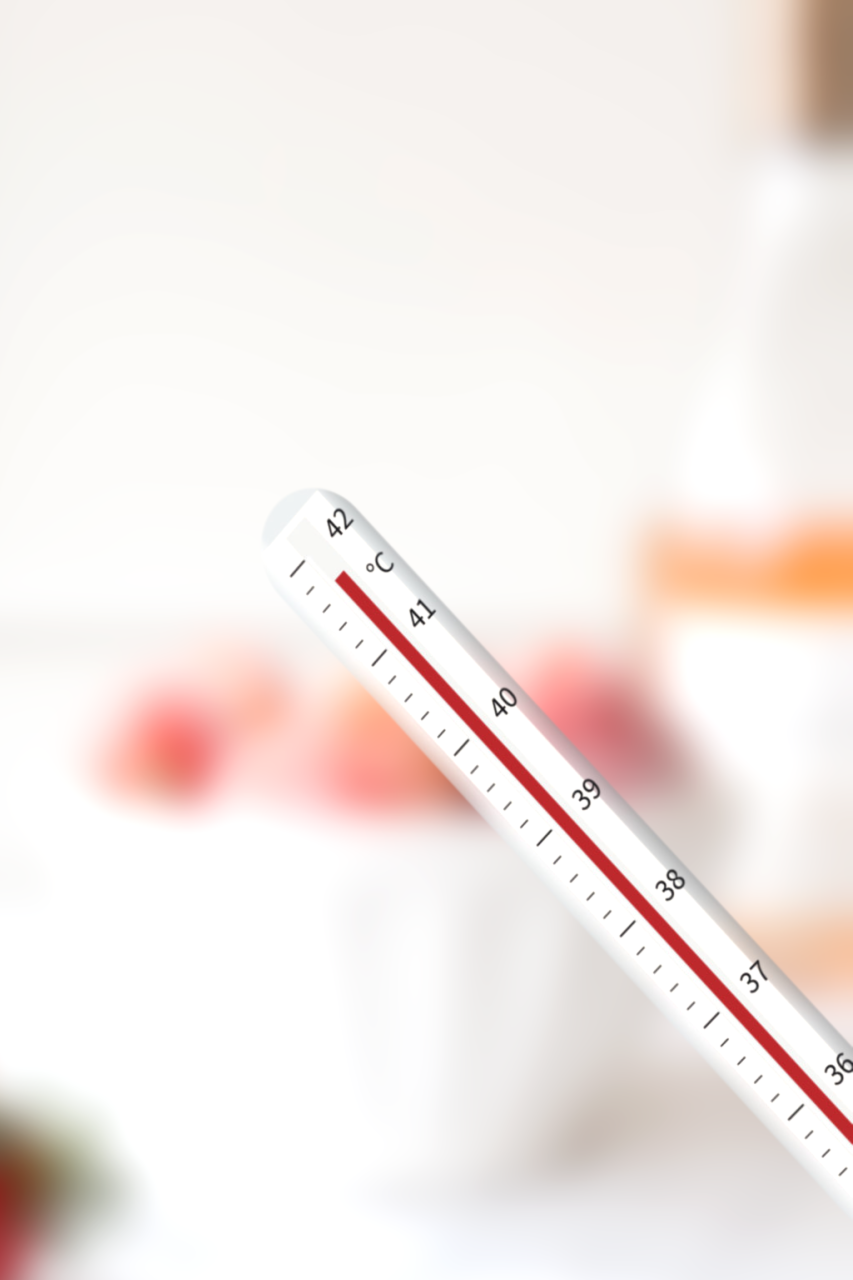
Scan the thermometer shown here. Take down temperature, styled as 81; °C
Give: 41.7; °C
